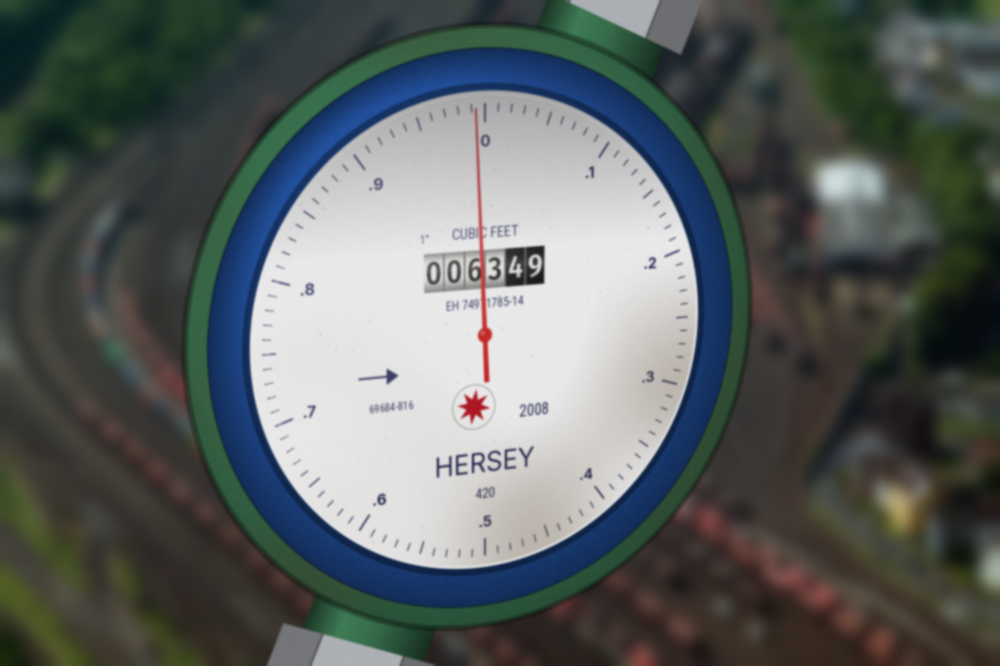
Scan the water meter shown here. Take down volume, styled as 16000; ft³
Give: 6348.99; ft³
